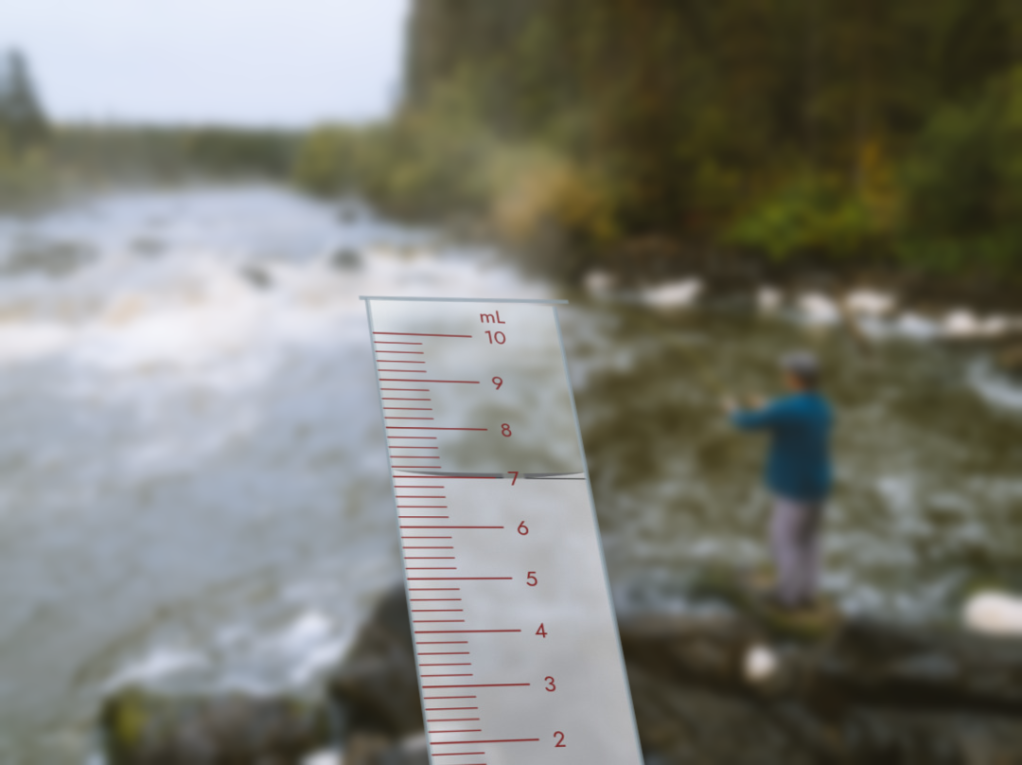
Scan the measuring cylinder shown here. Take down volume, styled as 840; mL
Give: 7; mL
